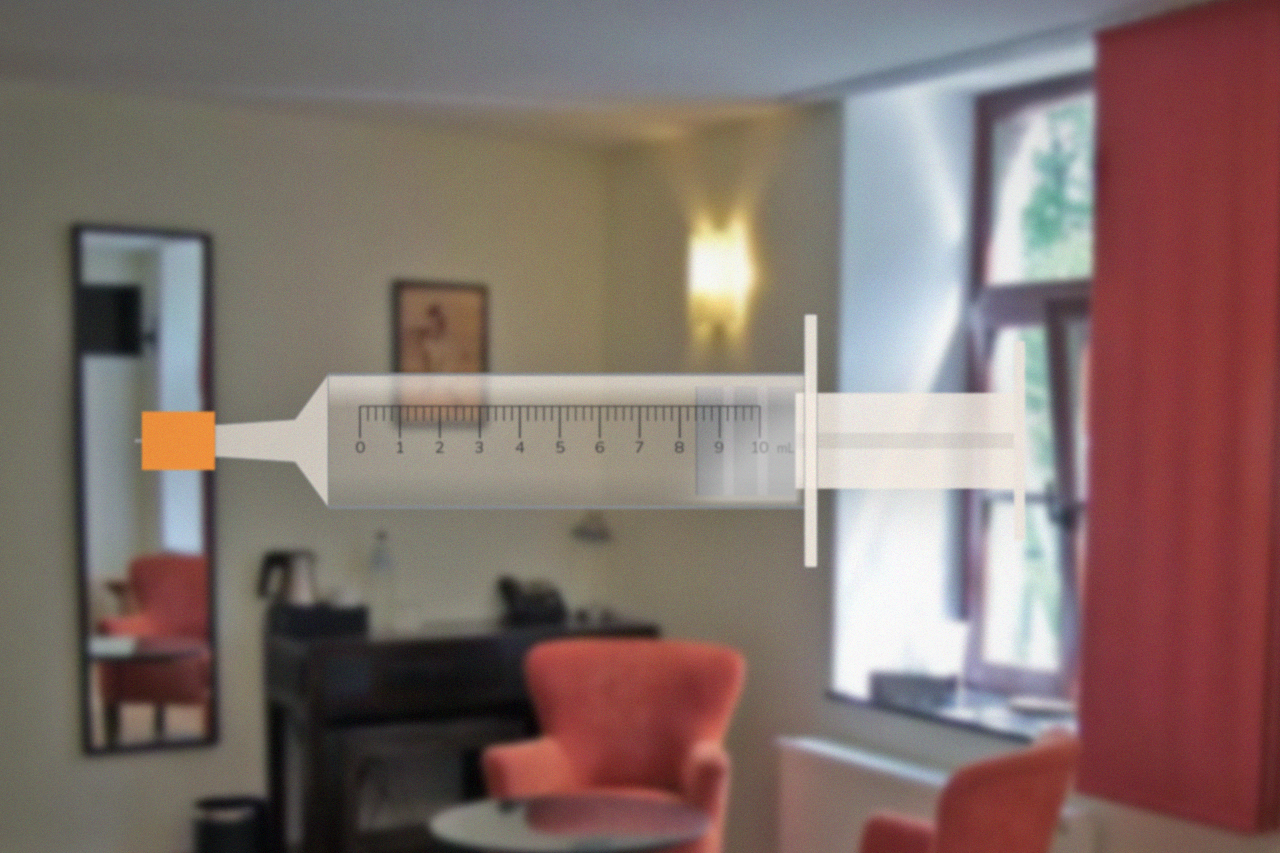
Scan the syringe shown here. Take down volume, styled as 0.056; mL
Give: 8.4; mL
